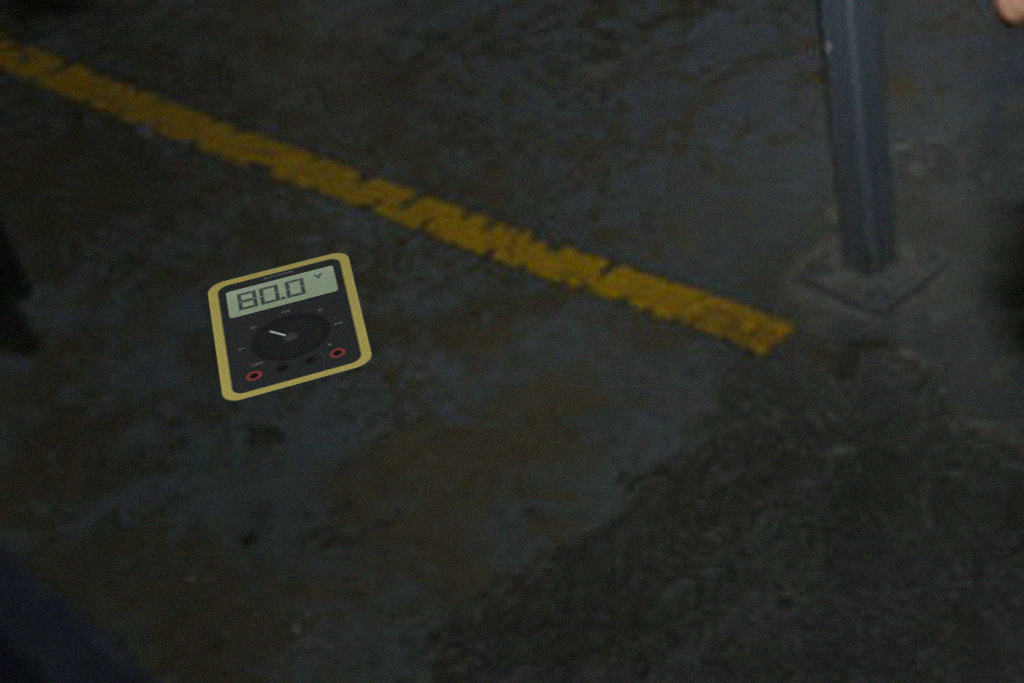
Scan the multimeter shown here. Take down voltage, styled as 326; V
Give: 80.0; V
